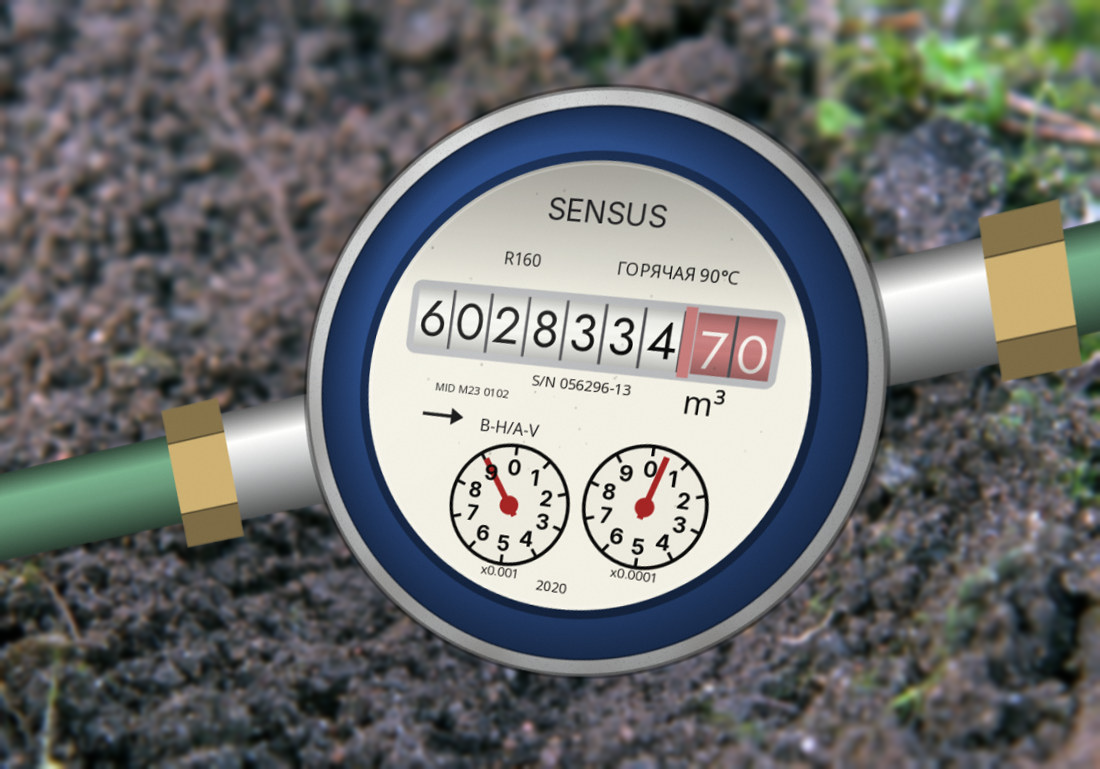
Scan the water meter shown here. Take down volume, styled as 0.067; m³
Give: 6028334.6990; m³
